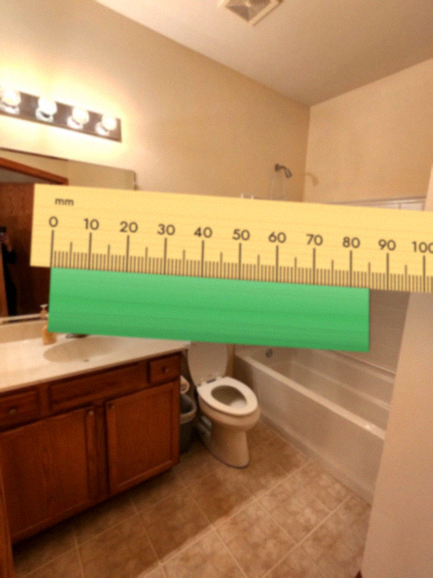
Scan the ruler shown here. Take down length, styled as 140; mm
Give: 85; mm
